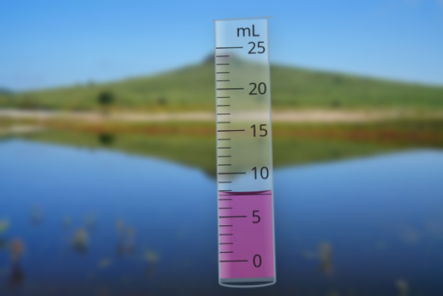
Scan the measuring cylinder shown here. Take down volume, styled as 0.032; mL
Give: 7.5; mL
